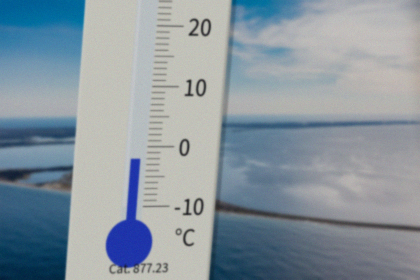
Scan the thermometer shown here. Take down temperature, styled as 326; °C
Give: -2; °C
